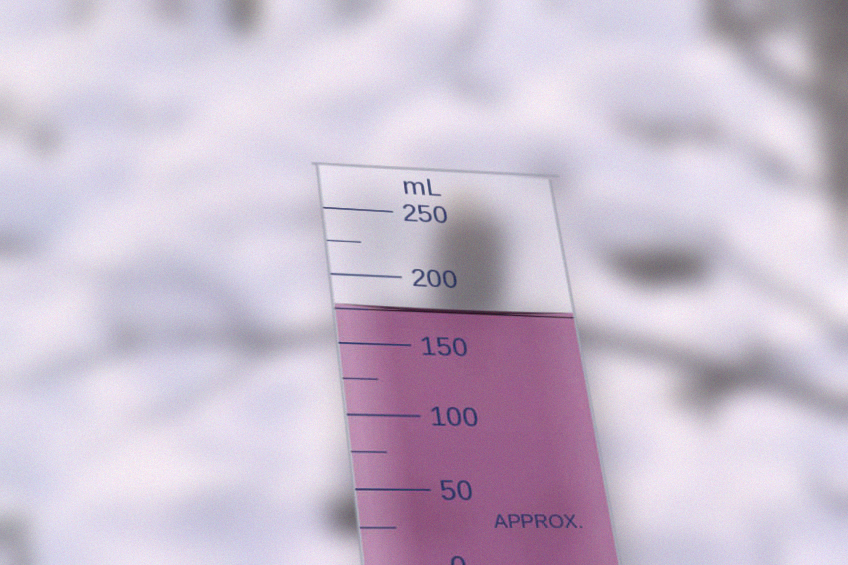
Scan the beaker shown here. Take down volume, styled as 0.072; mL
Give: 175; mL
